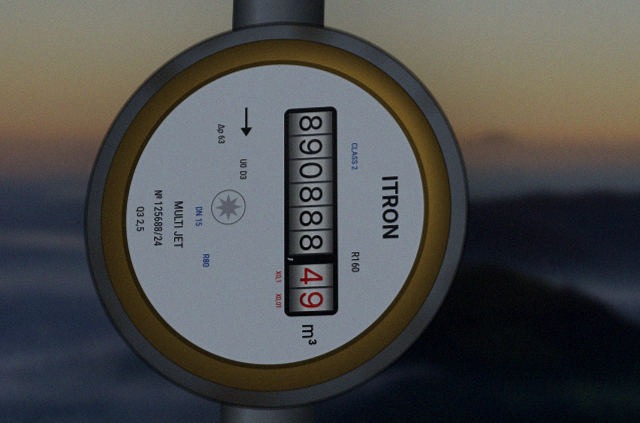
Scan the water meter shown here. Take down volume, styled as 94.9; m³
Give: 890888.49; m³
